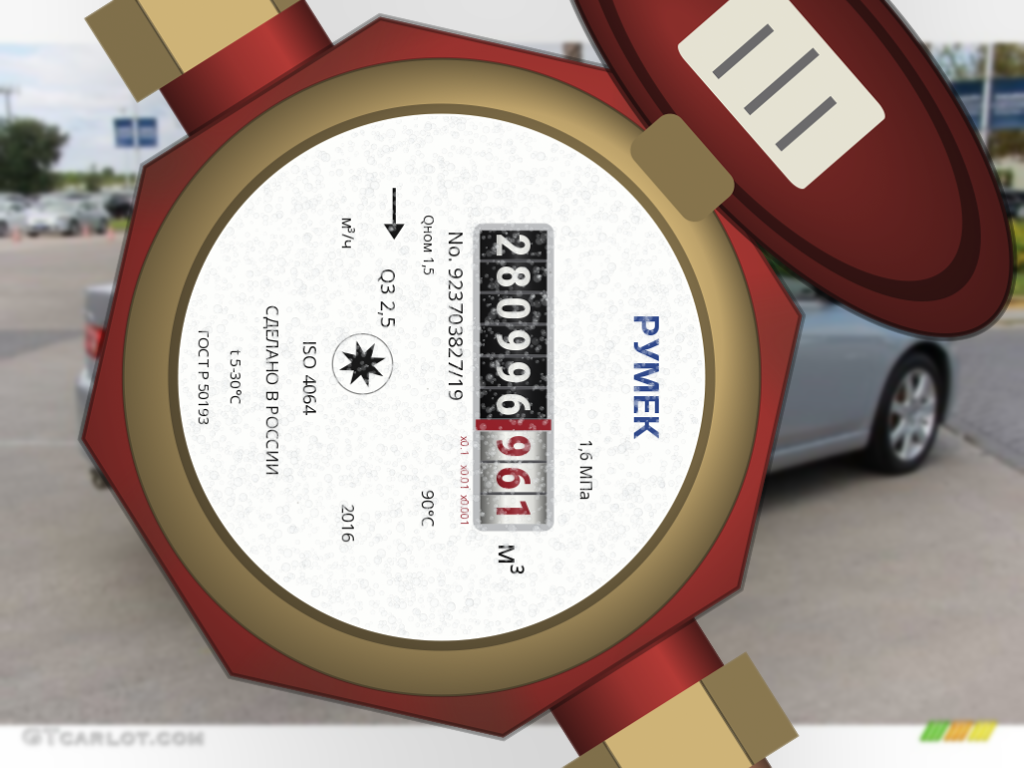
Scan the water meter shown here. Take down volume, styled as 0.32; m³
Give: 280996.961; m³
